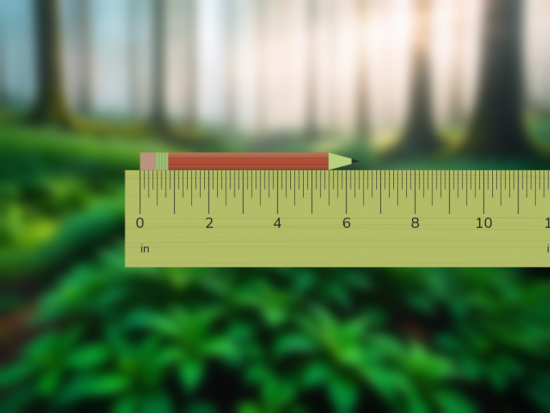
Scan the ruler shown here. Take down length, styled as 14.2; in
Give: 6.375; in
